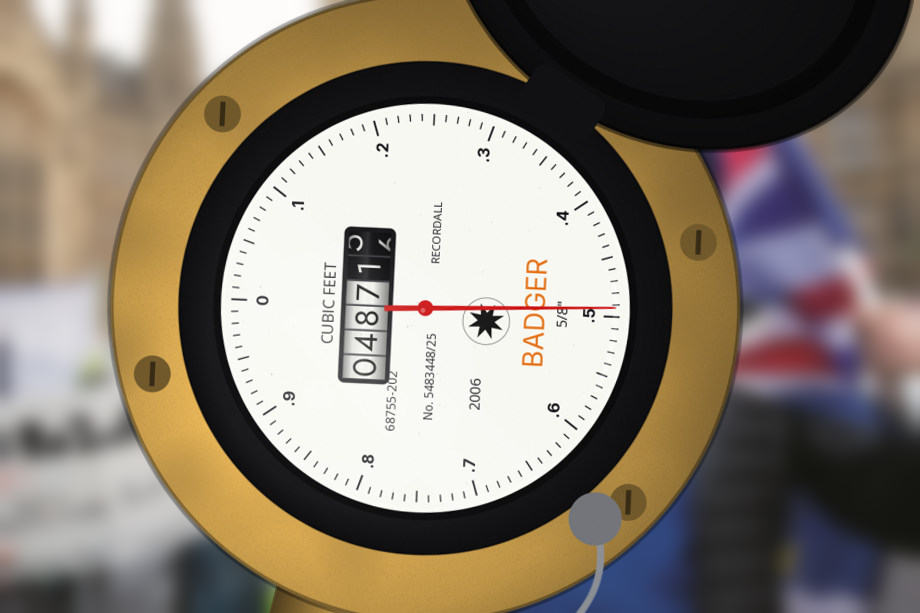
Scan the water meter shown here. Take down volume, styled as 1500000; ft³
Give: 48715.49; ft³
